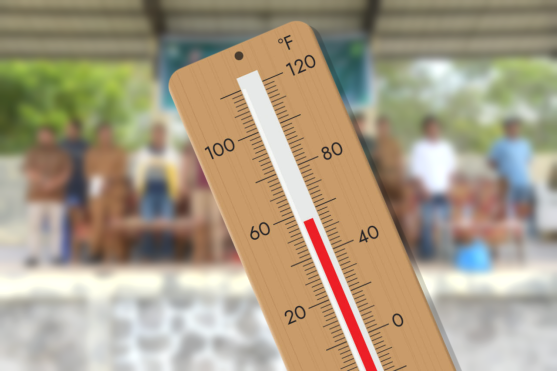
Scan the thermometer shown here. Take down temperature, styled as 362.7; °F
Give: 56; °F
